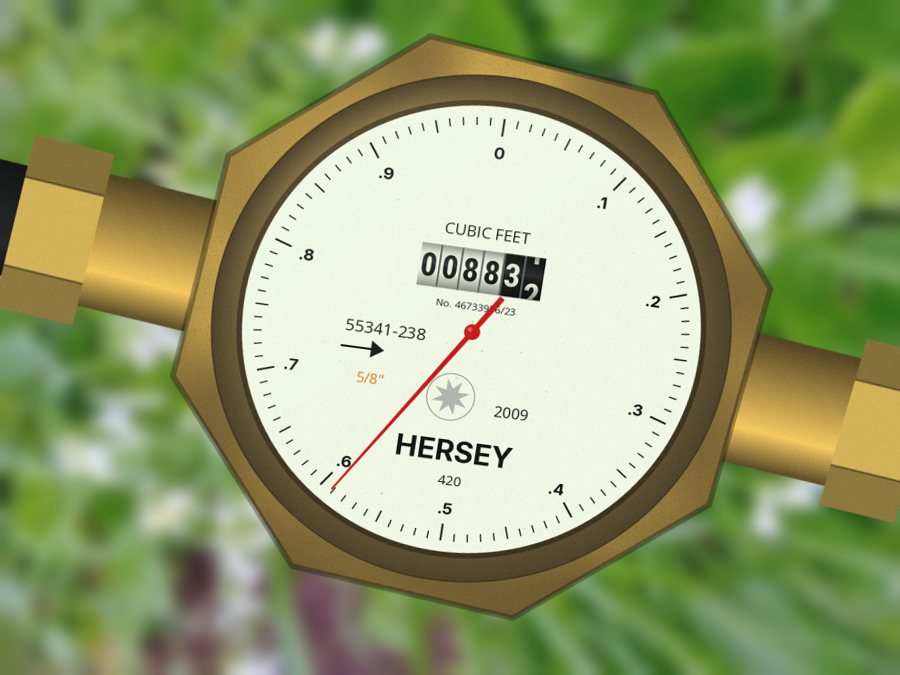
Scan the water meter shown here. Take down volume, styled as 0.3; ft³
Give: 8831.59; ft³
